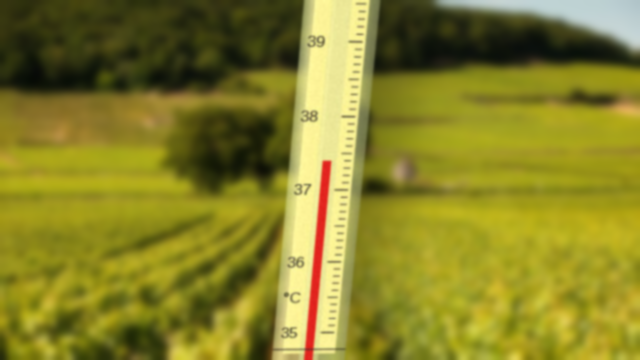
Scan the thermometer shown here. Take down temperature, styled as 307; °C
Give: 37.4; °C
